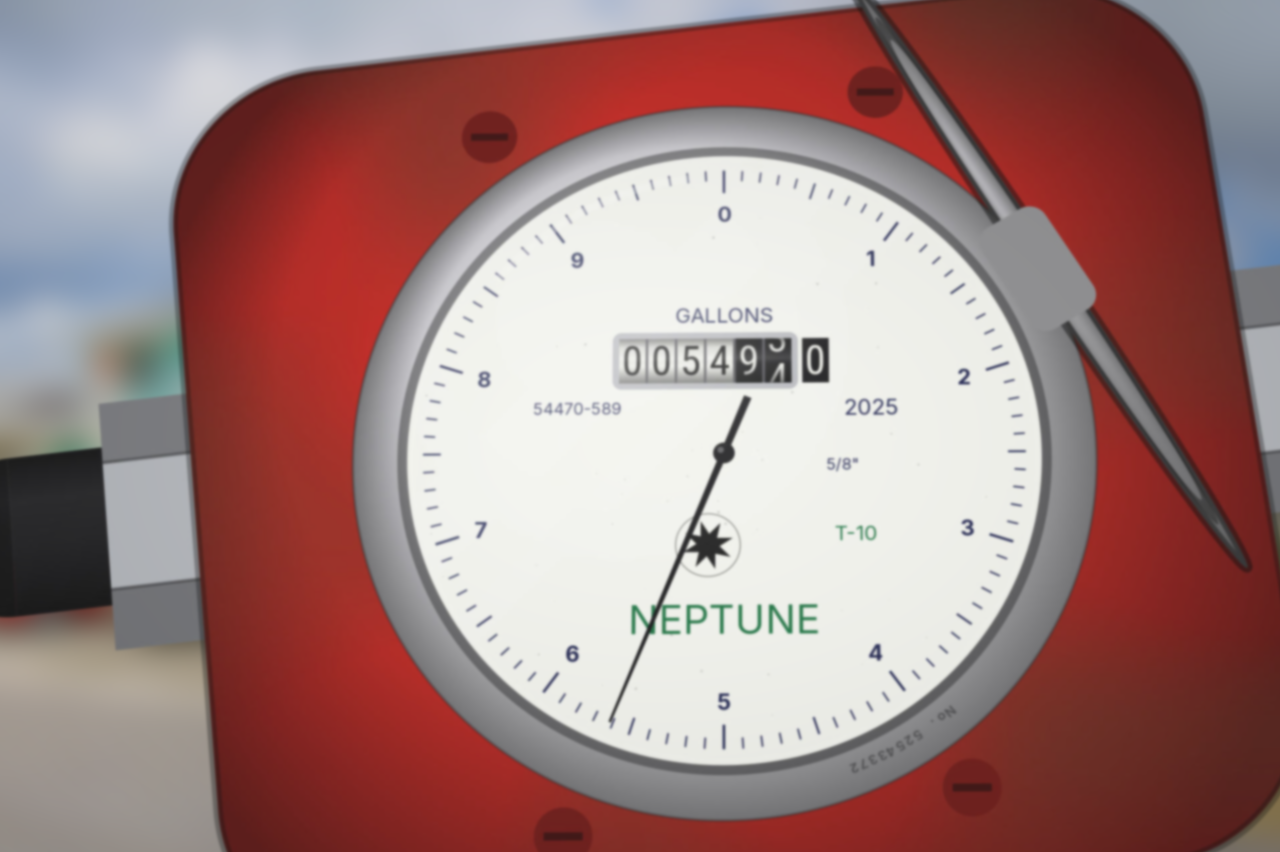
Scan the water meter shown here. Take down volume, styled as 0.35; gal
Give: 54935.6; gal
